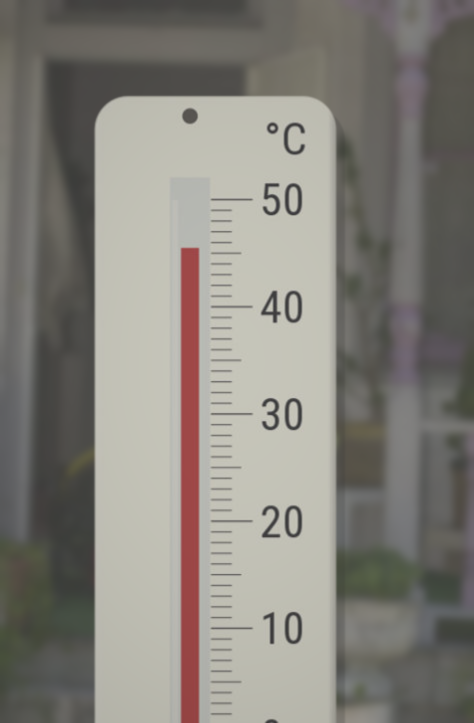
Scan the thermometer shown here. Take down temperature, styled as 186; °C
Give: 45.5; °C
